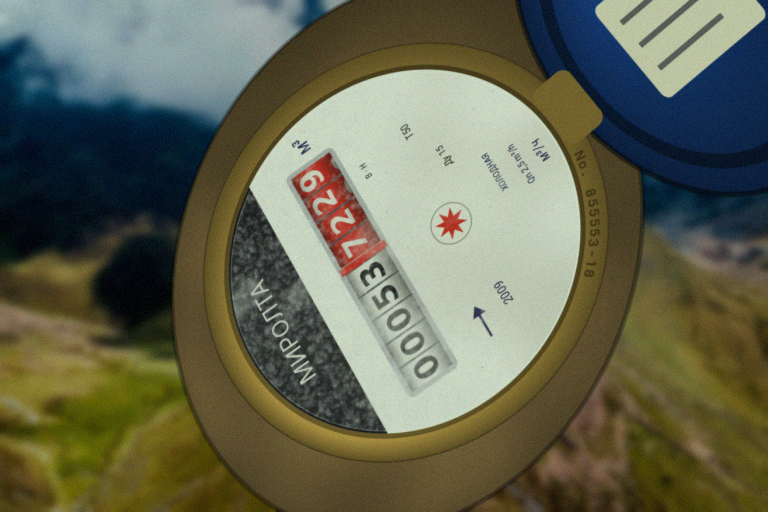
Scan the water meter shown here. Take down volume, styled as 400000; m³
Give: 53.7229; m³
